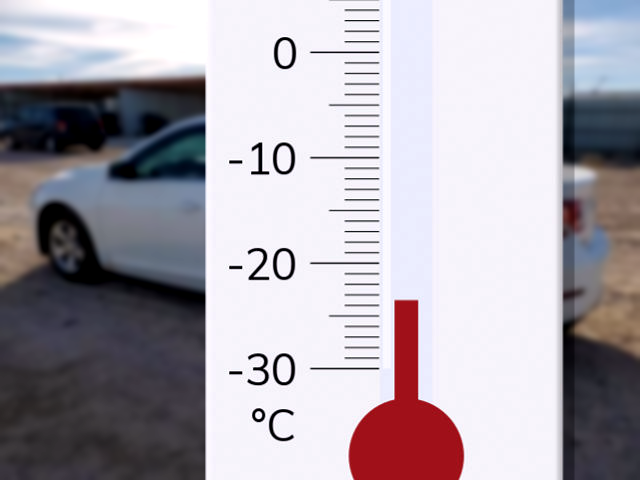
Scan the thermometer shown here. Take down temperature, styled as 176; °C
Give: -23.5; °C
